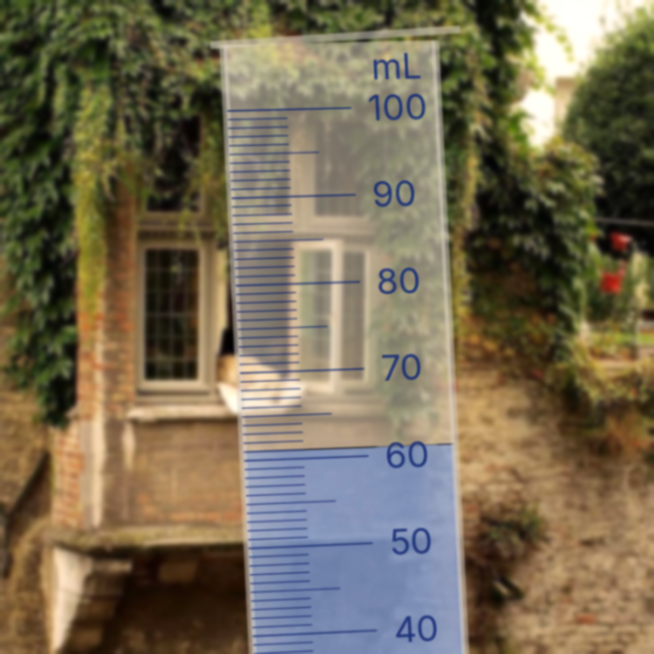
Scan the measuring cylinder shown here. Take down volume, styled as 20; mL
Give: 61; mL
